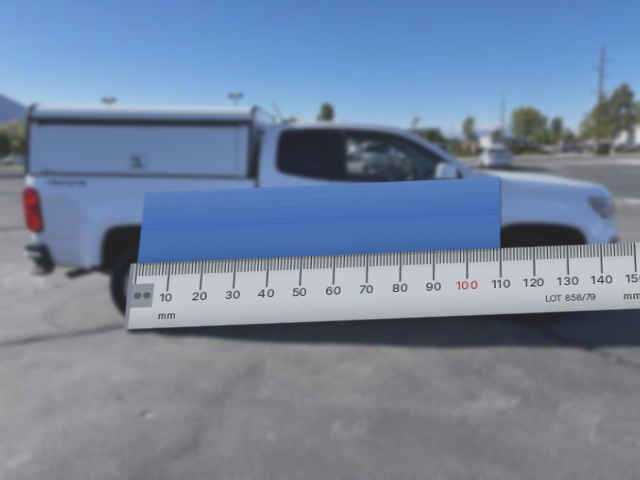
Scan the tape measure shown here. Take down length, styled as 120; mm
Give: 110; mm
